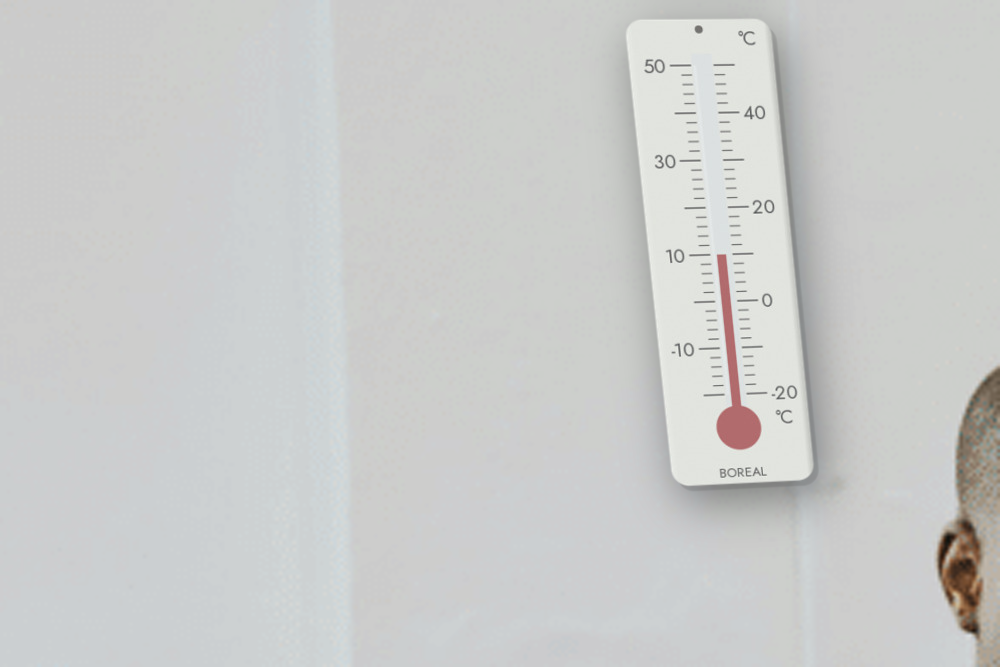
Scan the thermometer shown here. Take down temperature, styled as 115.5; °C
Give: 10; °C
